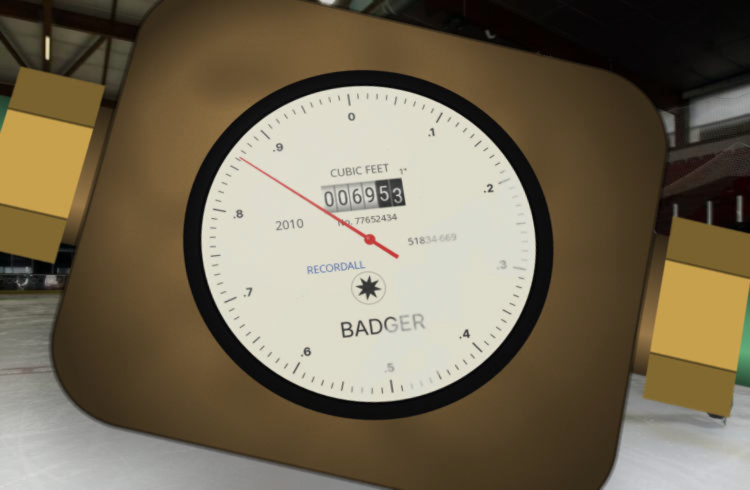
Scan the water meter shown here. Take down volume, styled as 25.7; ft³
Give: 6952.86; ft³
